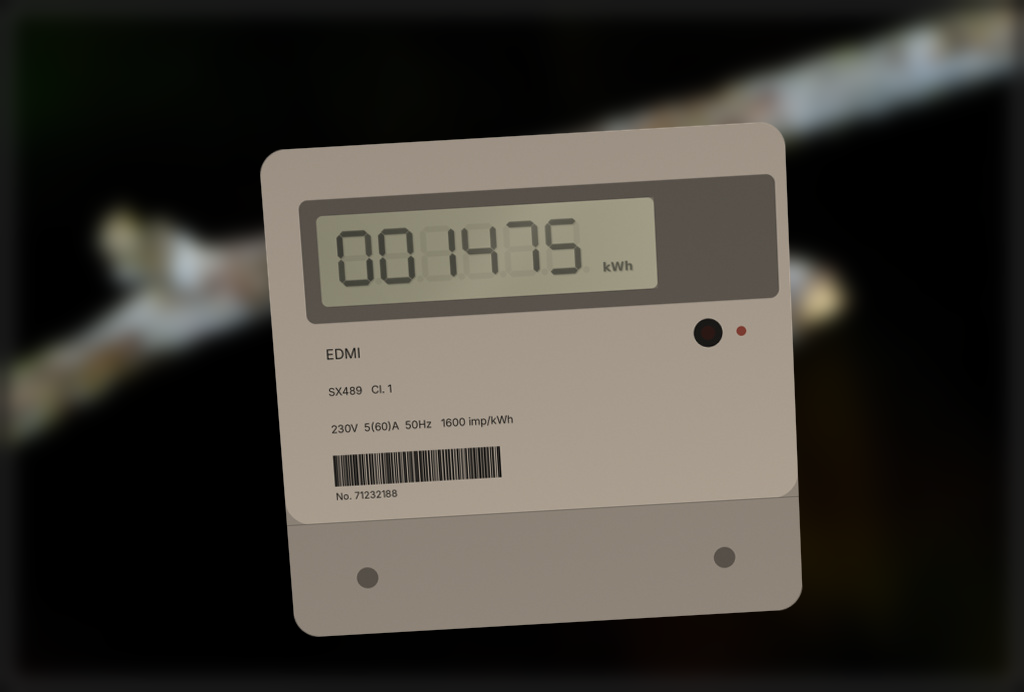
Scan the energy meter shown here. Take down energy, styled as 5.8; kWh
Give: 1475; kWh
